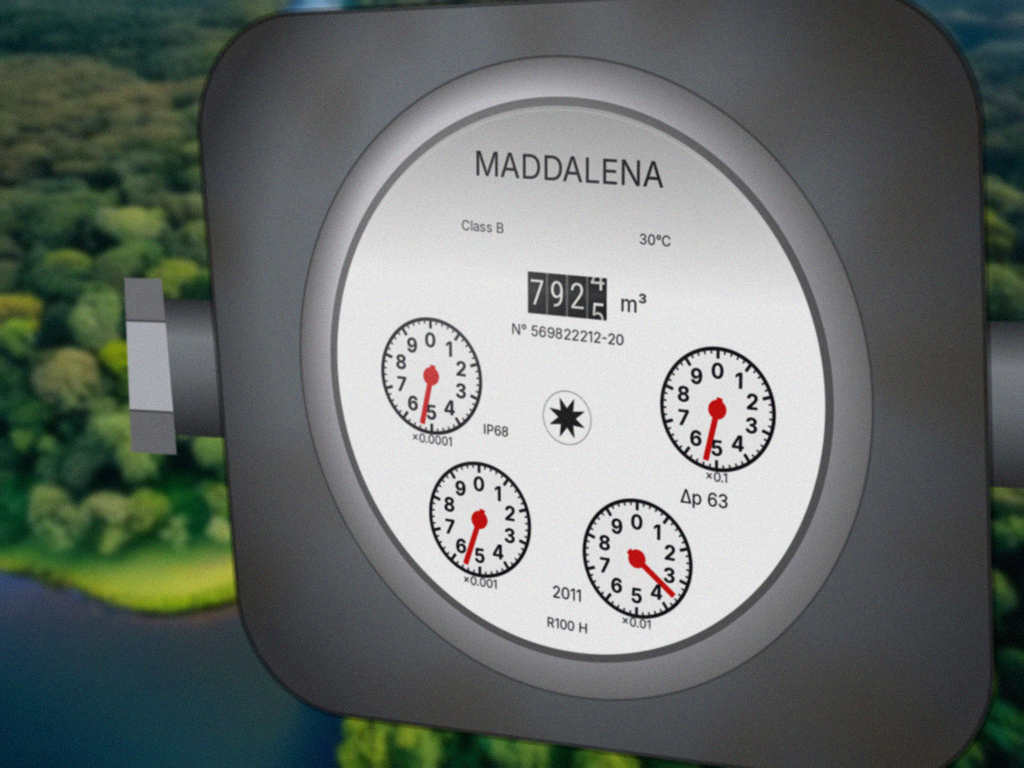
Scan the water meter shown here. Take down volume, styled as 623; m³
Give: 7924.5355; m³
